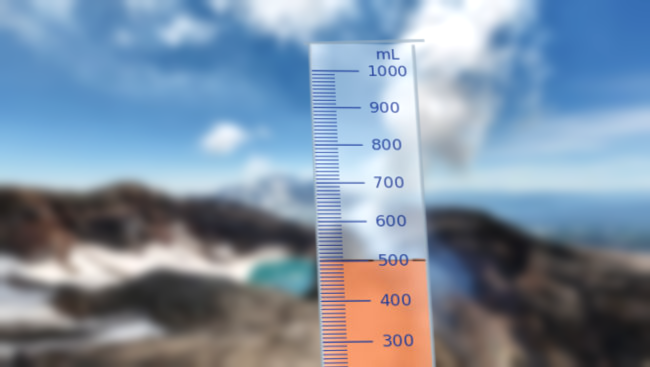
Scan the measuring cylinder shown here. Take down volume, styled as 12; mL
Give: 500; mL
